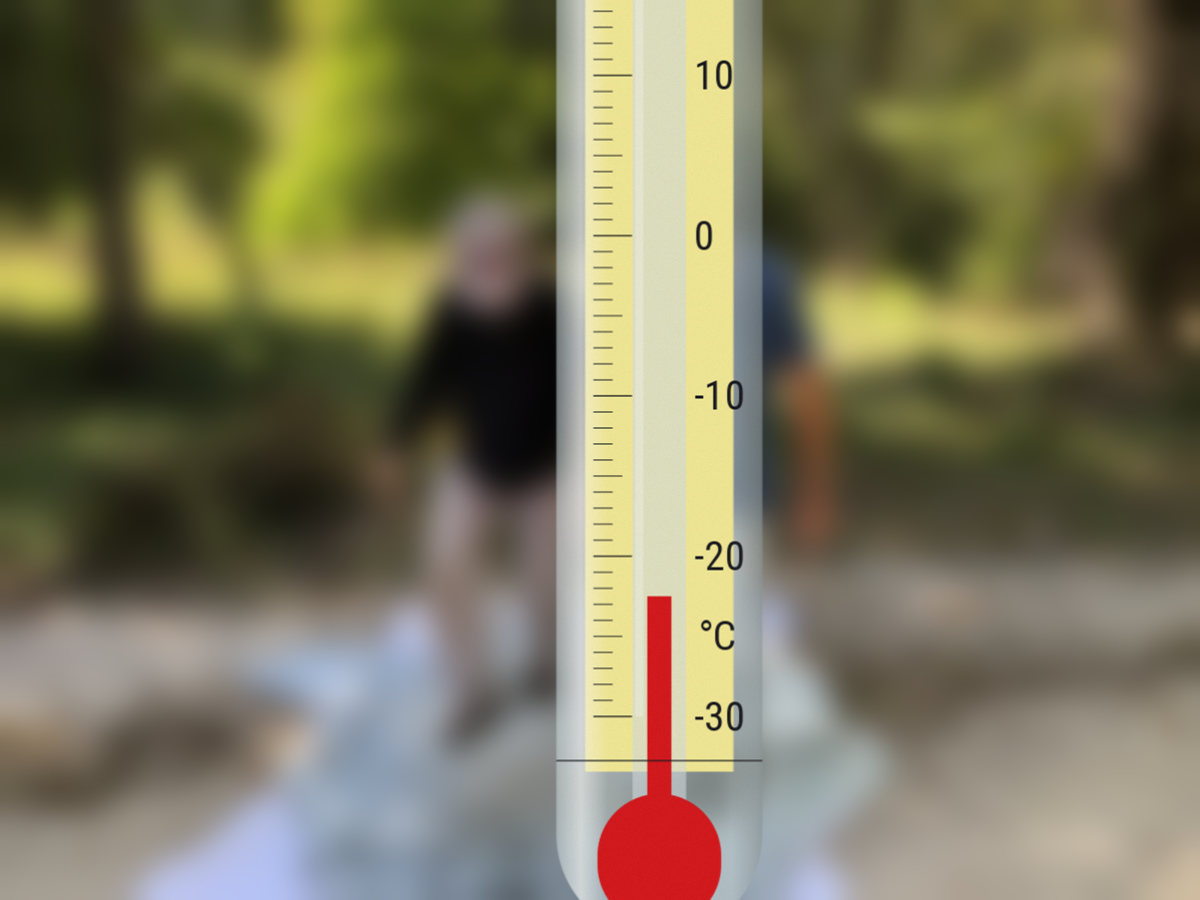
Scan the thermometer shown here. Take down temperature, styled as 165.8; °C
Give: -22.5; °C
